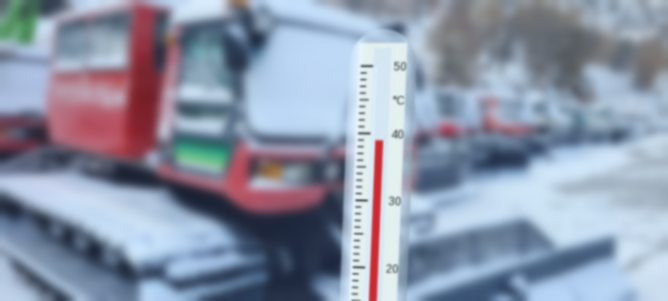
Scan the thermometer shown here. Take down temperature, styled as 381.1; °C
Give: 39; °C
